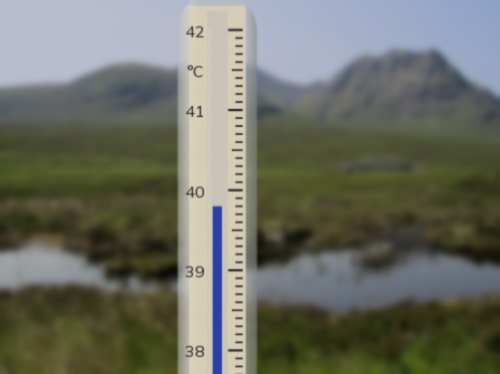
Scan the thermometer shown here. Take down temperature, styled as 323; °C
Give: 39.8; °C
